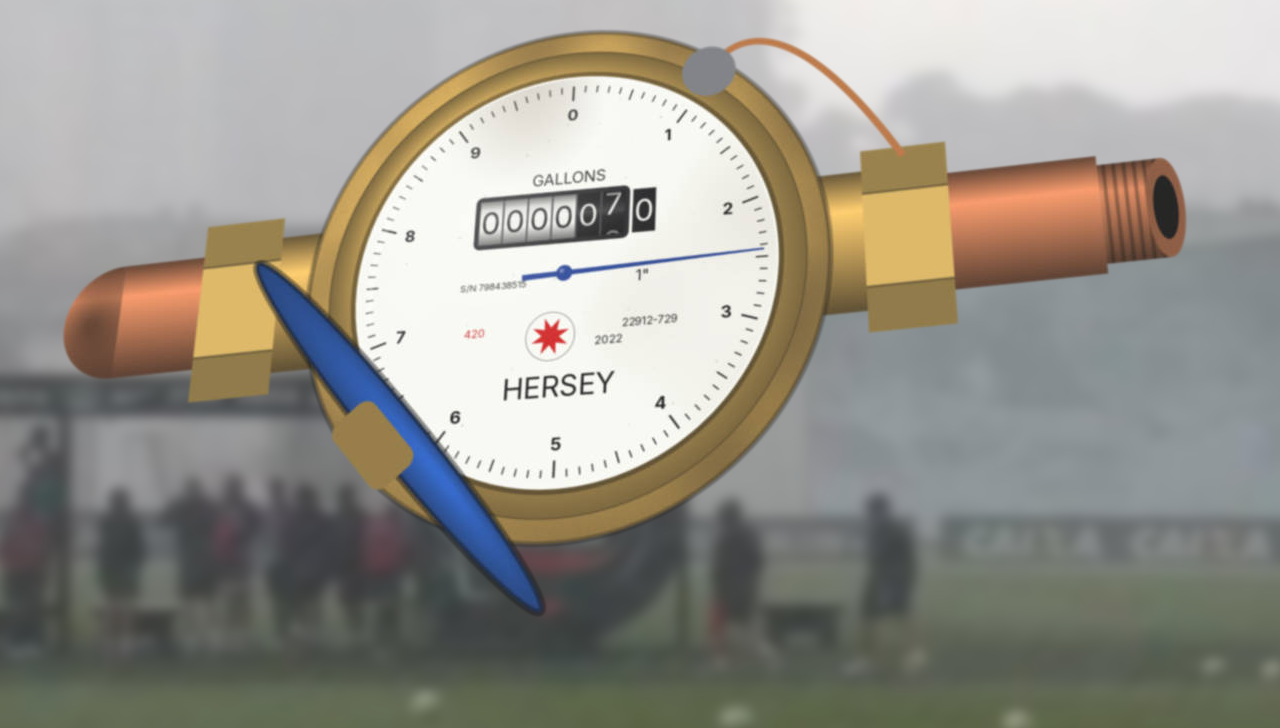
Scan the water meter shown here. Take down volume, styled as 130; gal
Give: 72.4; gal
